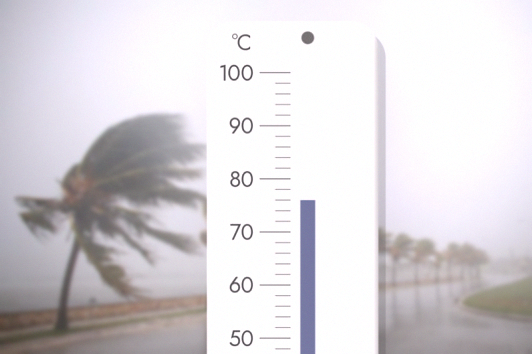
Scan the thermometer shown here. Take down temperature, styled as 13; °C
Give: 76; °C
